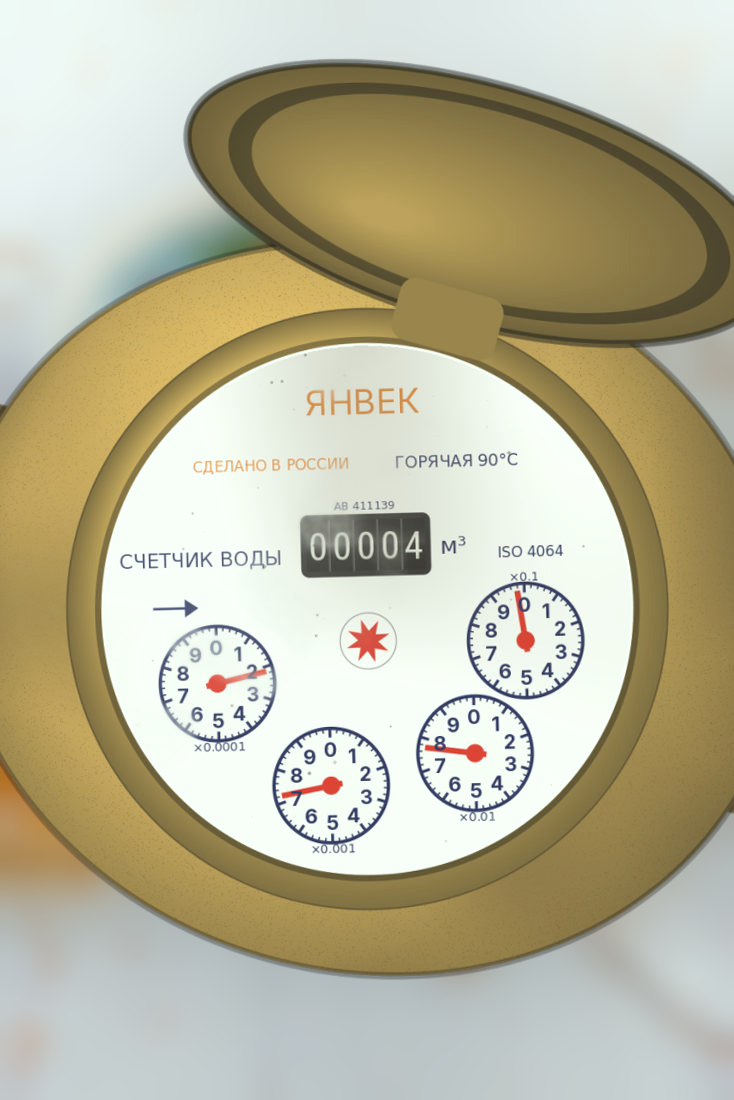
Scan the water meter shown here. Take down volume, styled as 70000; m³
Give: 3.9772; m³
